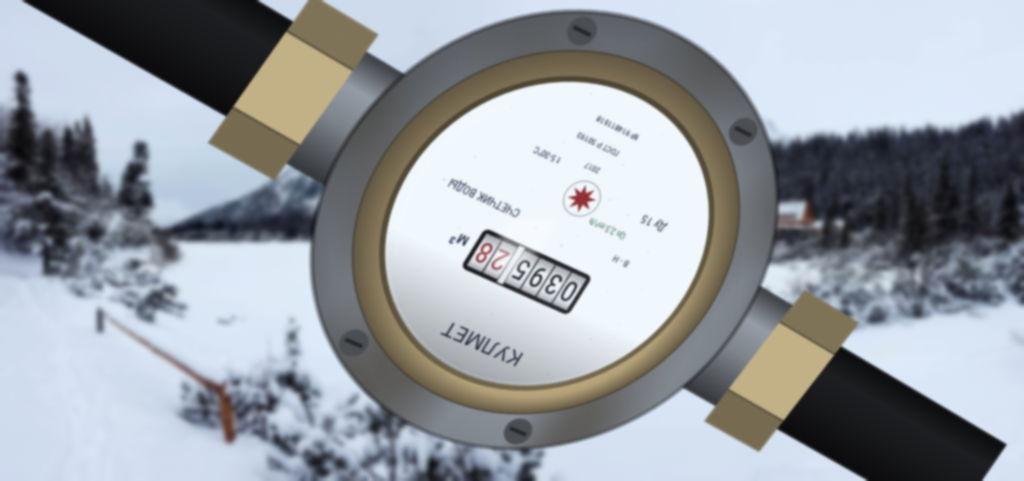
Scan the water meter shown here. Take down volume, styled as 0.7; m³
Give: 395.28; m³
